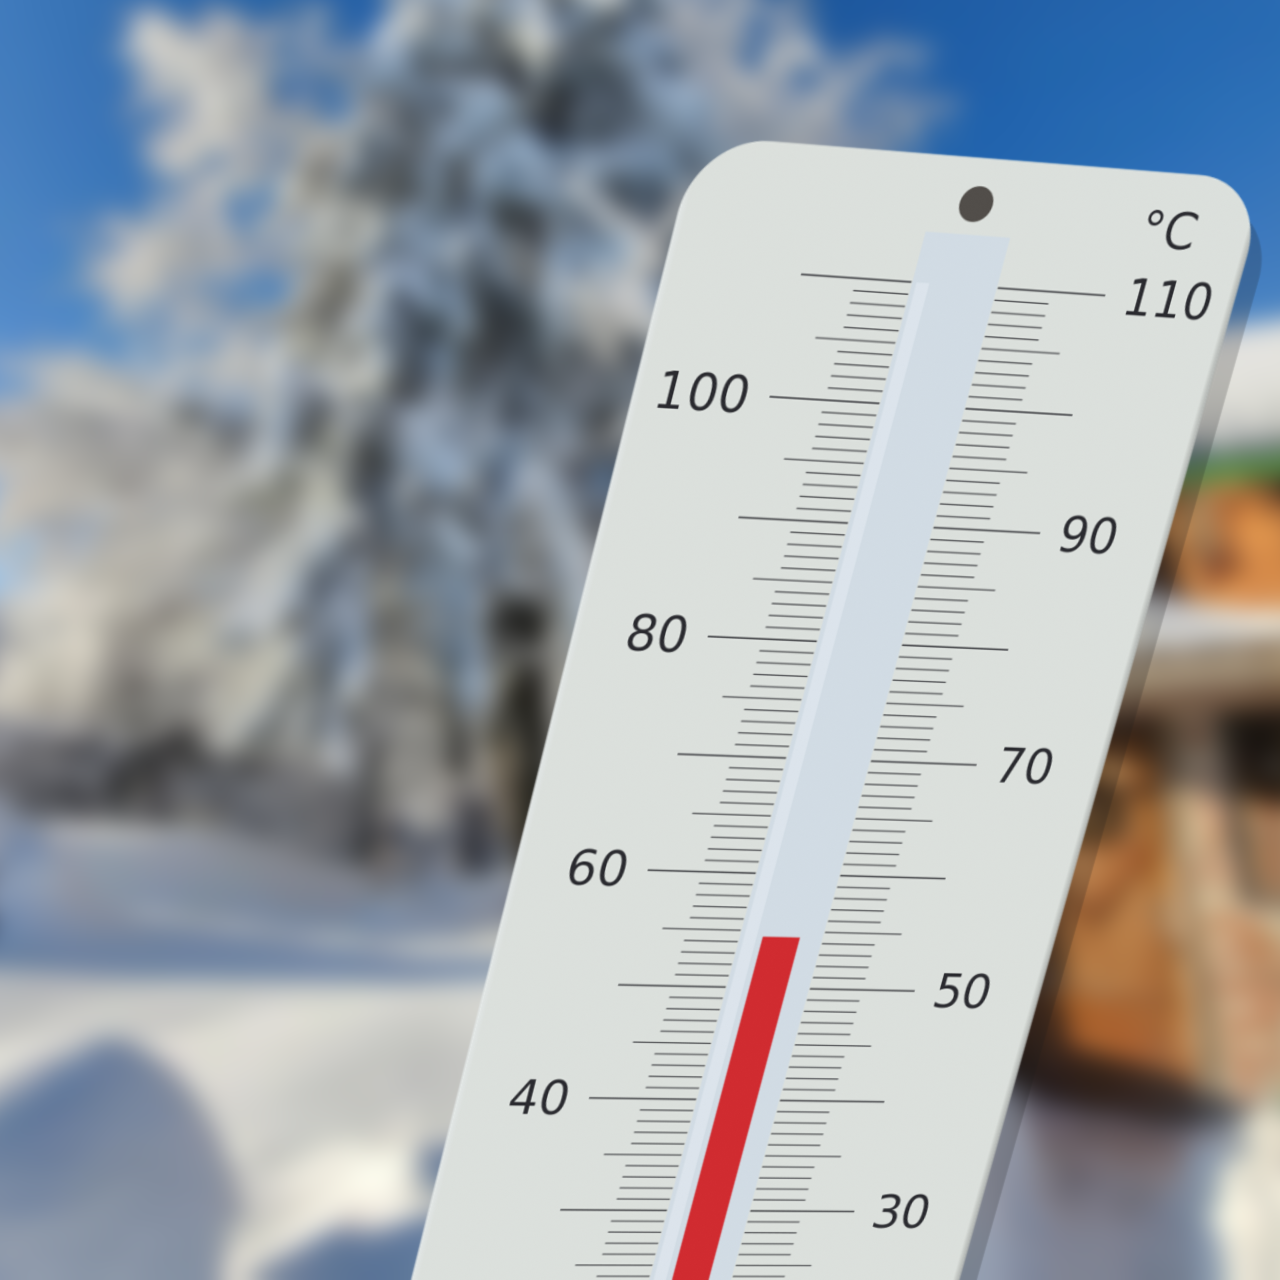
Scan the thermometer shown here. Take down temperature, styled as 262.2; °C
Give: 54.5; °C
